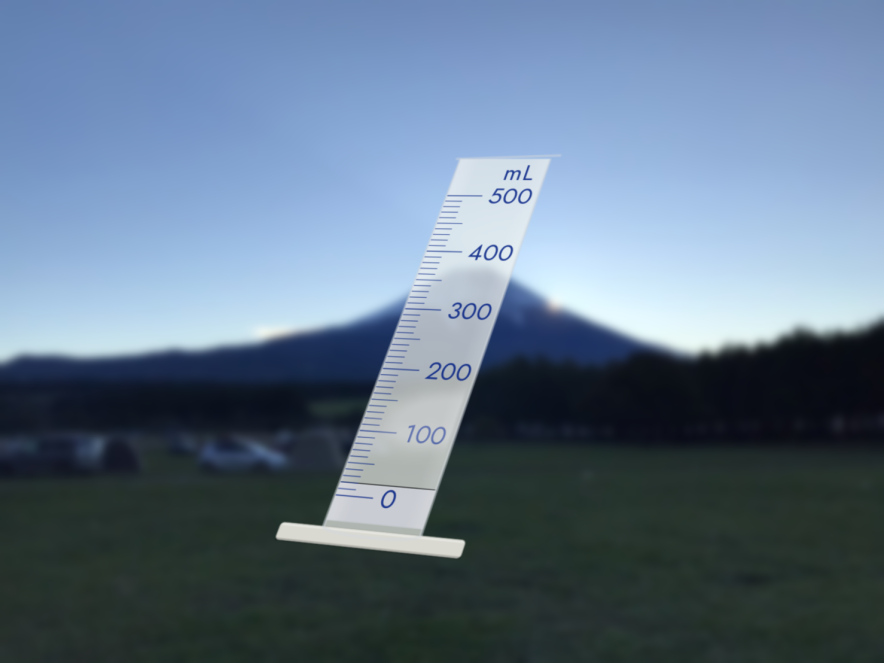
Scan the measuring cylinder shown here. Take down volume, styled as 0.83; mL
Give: 20; mL
